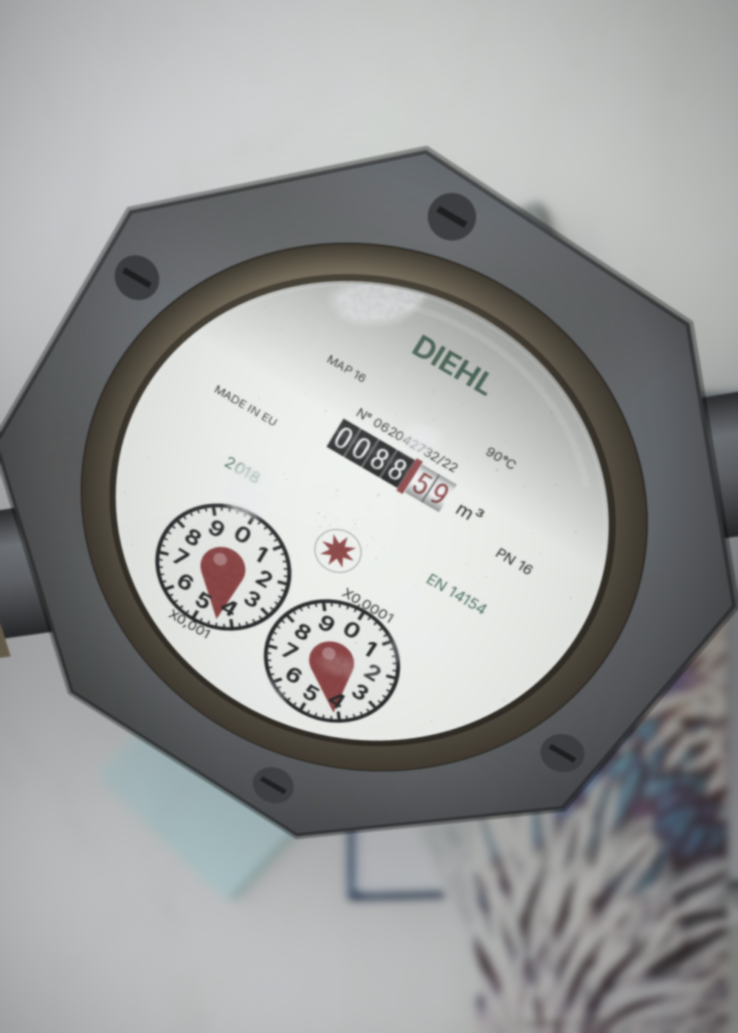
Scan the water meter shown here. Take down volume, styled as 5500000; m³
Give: 88.5944; m³
